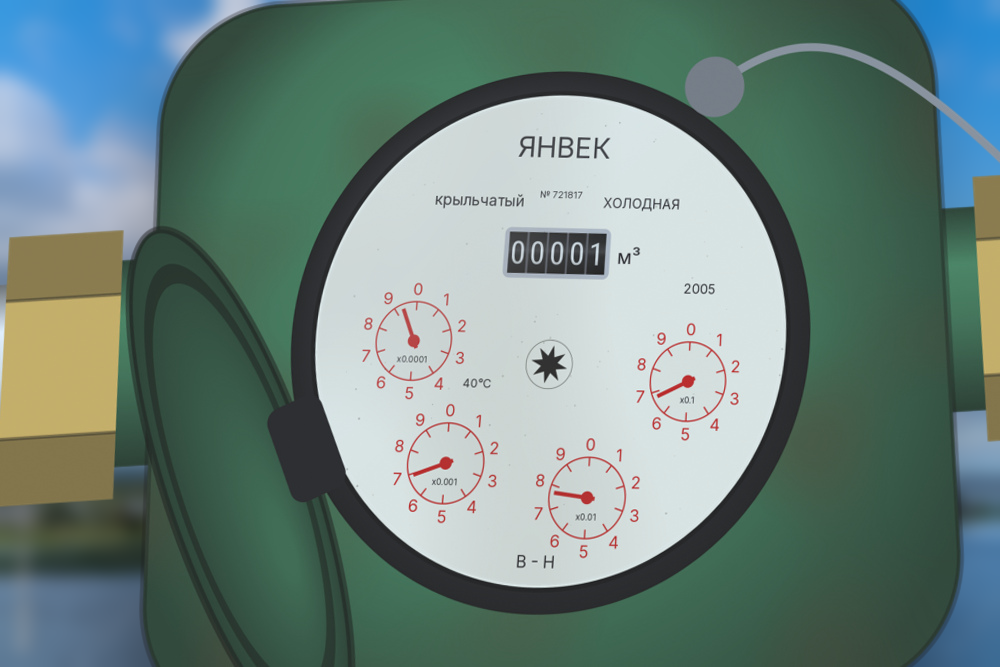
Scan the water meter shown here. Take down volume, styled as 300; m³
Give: 1.6769; m³
